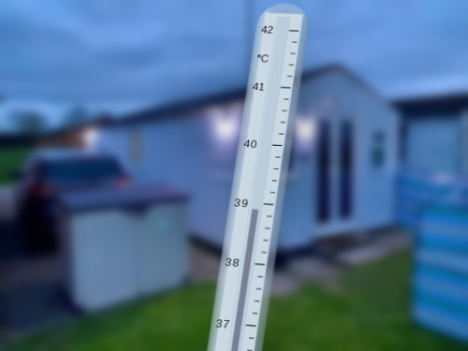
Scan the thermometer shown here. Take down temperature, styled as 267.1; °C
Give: 38.9; °C
